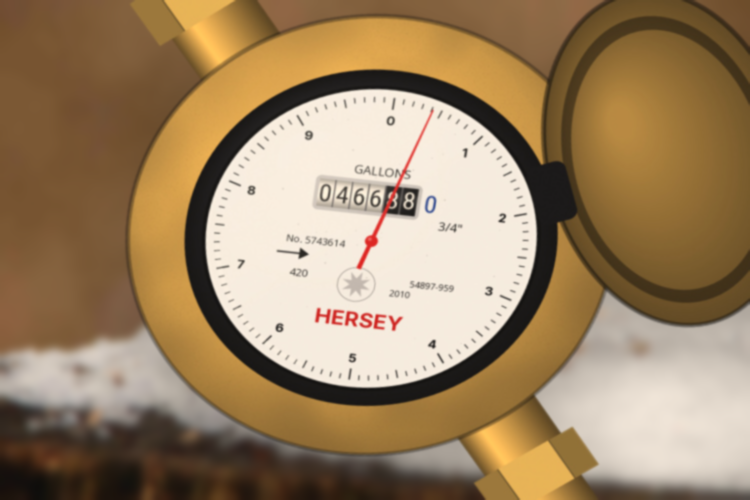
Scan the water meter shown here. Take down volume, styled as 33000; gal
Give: 466880.4; gal
